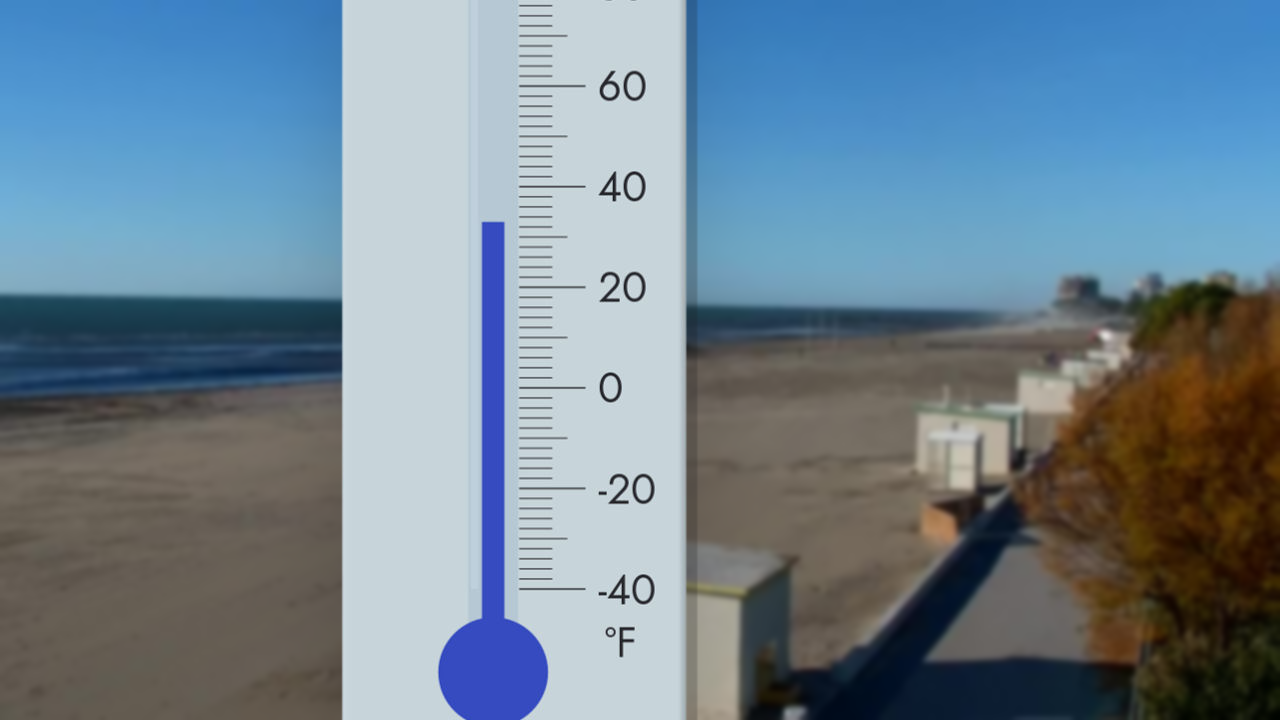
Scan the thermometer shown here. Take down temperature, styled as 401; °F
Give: 33; °F
